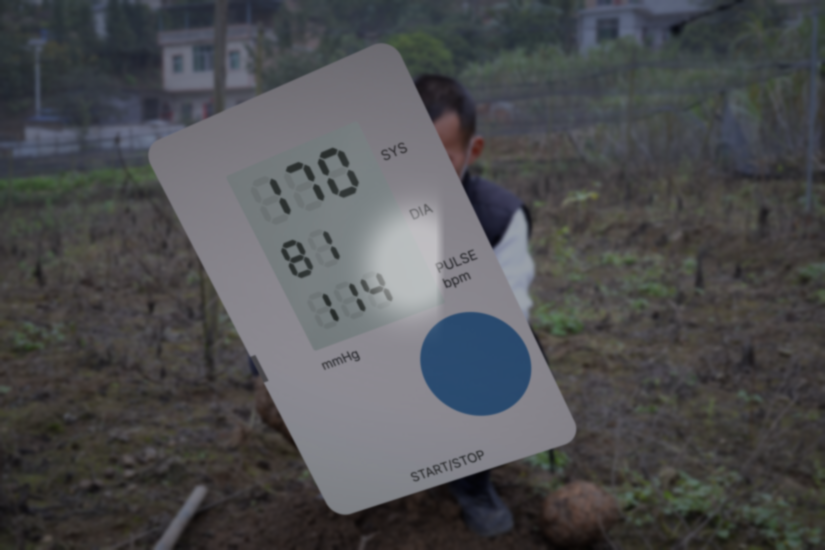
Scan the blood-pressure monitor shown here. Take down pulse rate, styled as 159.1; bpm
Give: 114; bpm
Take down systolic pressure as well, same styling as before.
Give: 170; mmHg
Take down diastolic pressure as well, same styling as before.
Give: 81; mmHg
